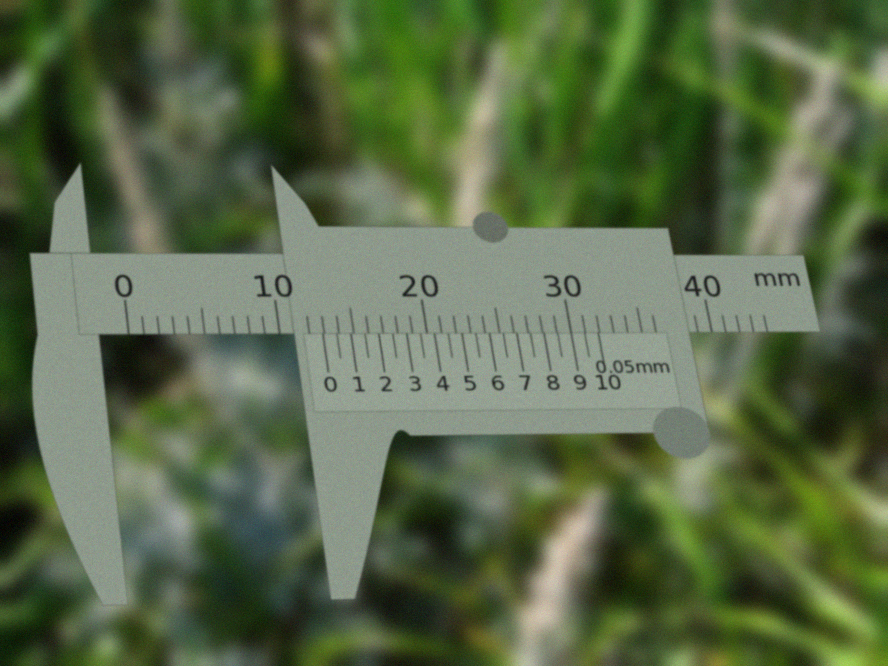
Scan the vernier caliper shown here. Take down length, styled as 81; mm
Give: 12.9; mm
